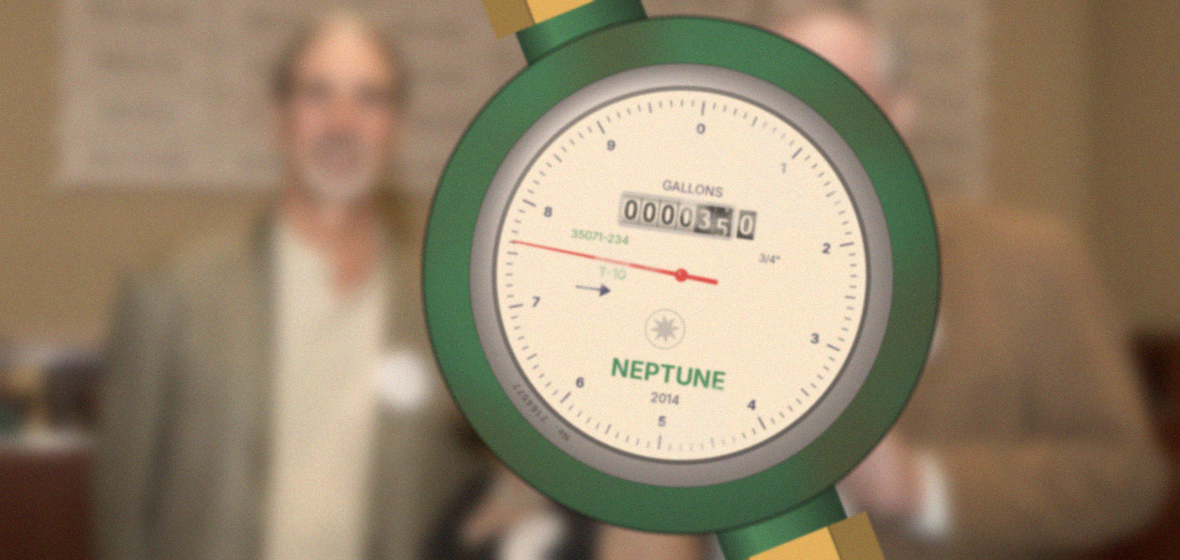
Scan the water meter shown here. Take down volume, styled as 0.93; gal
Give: 347.6; gal
